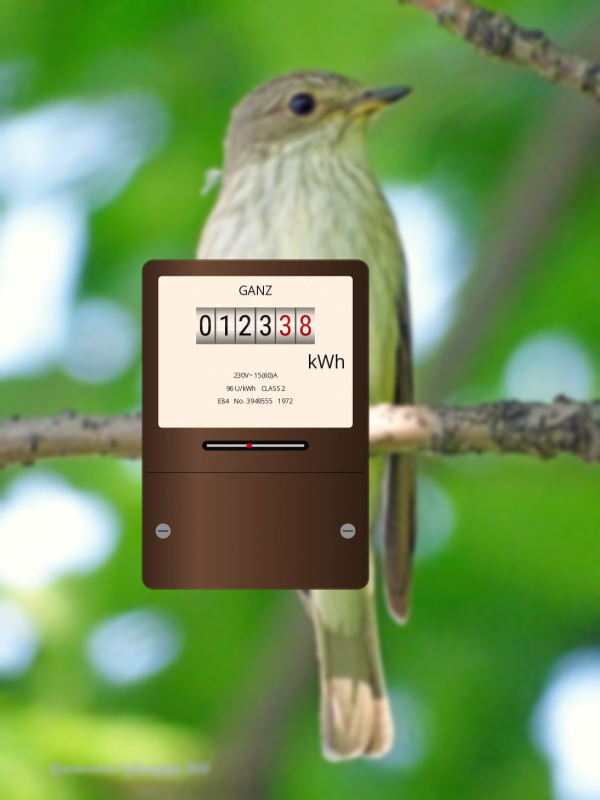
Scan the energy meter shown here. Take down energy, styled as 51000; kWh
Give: 123.38; kWh
